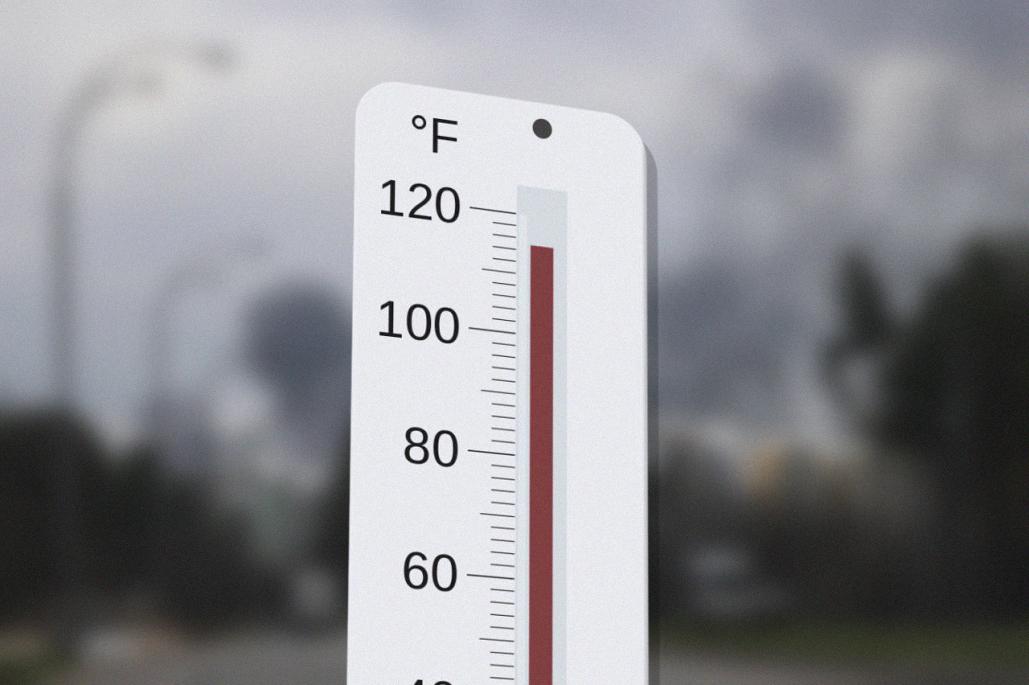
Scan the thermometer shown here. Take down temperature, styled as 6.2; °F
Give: 115; °F
